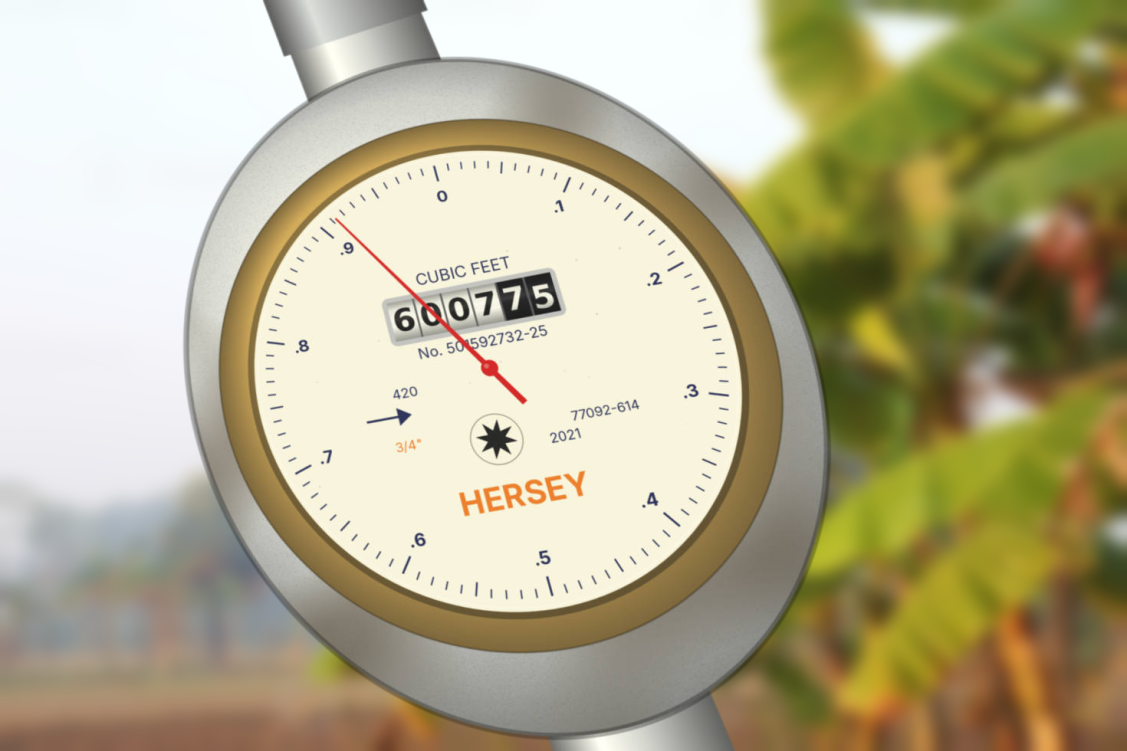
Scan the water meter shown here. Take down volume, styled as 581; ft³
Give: 600774.91; ft³
